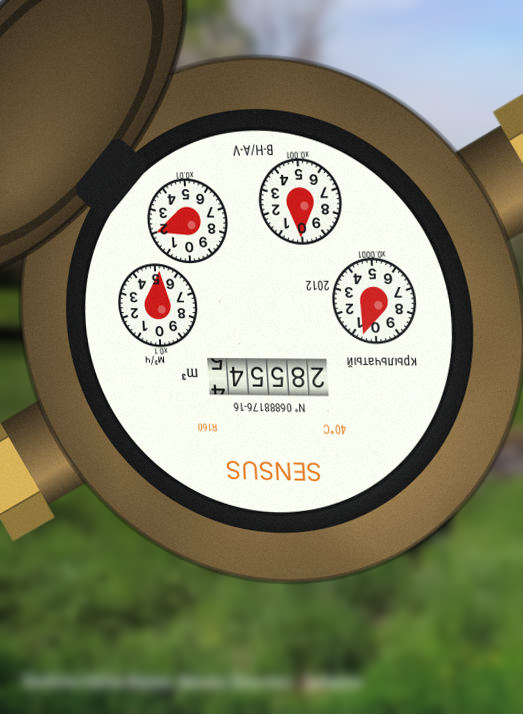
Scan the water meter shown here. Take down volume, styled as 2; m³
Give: 285544.5200; m³
